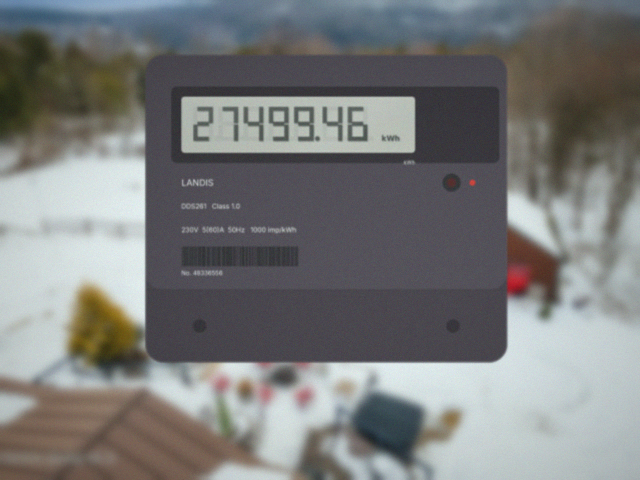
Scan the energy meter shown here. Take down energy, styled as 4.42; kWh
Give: 27499.46; kWh
